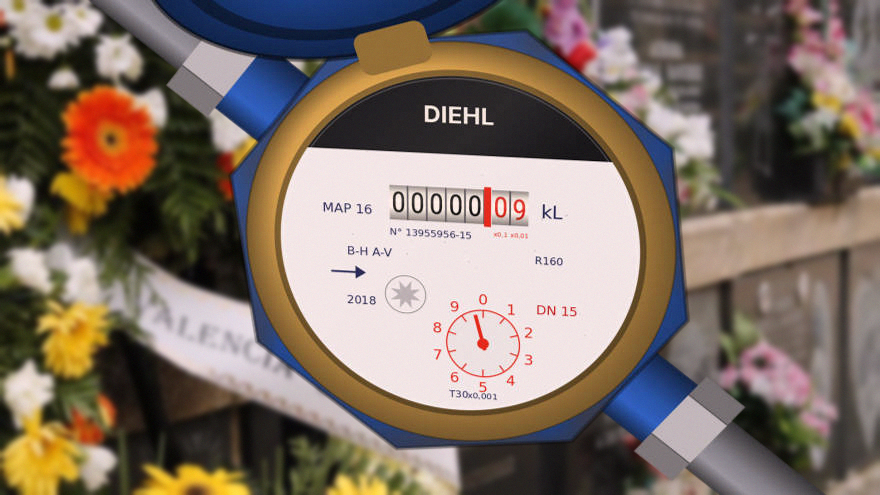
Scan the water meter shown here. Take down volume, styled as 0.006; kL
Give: 0.089; kL
